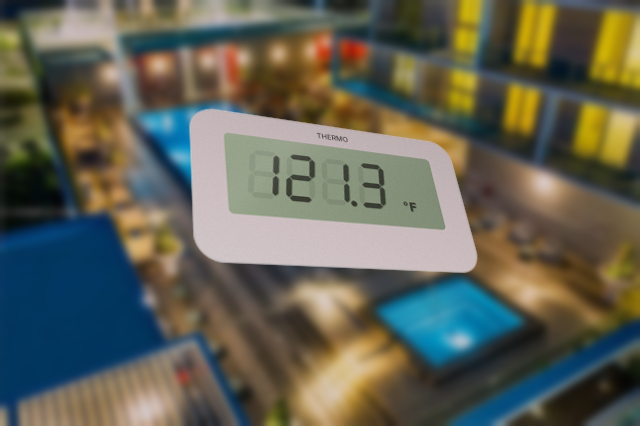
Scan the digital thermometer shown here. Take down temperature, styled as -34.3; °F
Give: 121.3; °F
